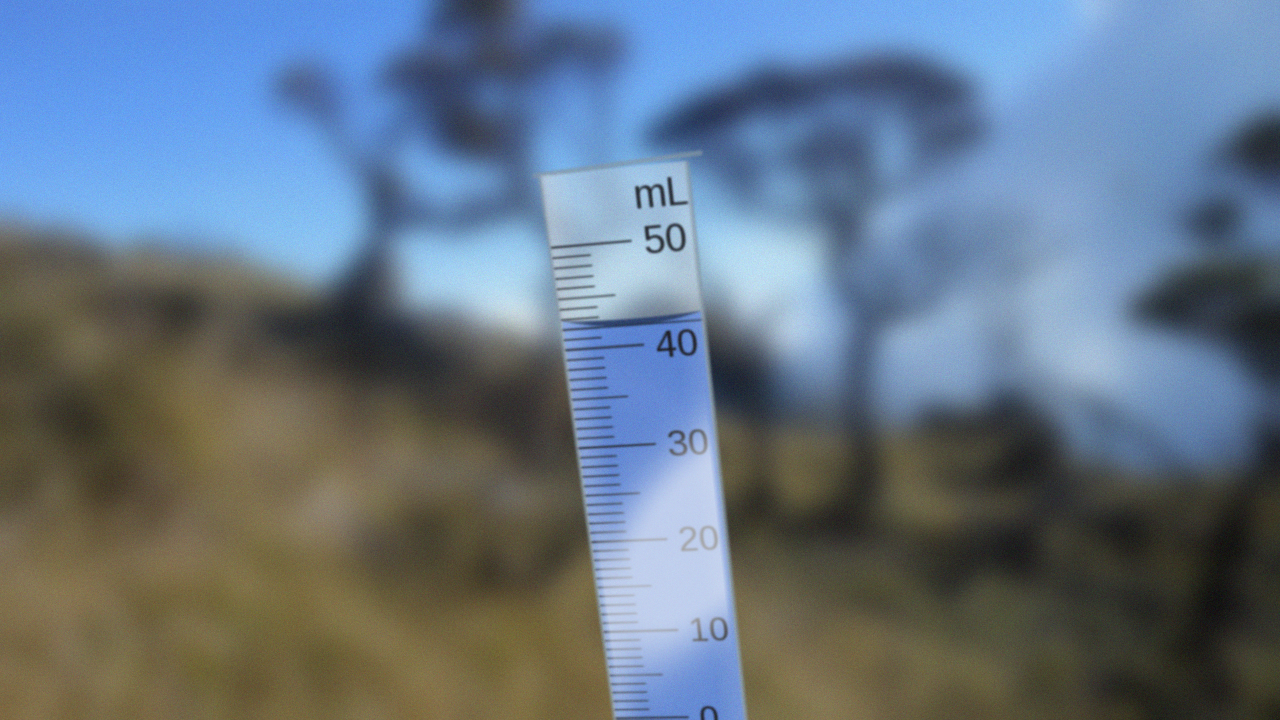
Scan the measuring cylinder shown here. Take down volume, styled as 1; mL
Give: 42; mL
